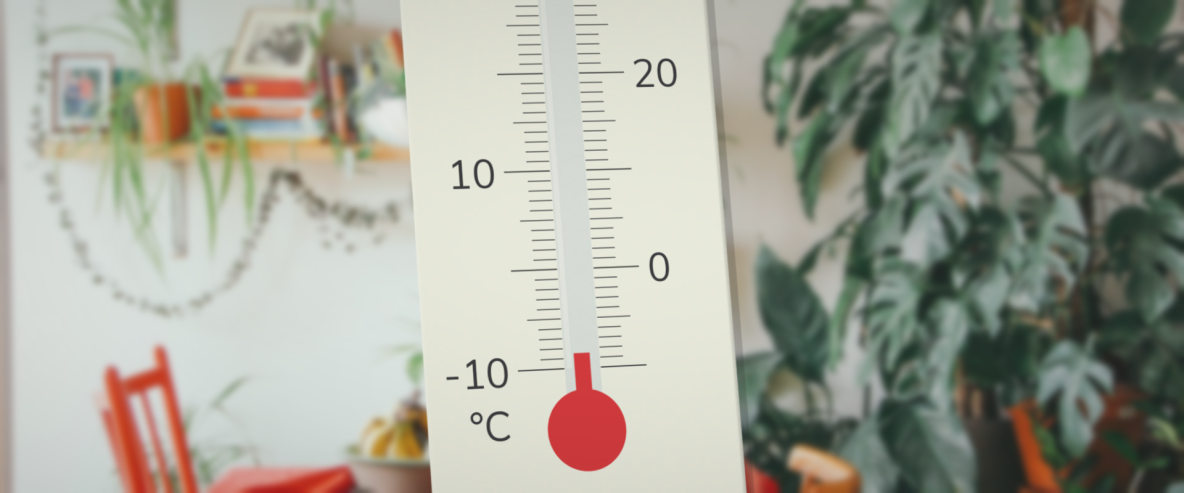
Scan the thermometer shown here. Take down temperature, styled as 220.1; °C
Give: -8.5; °C
